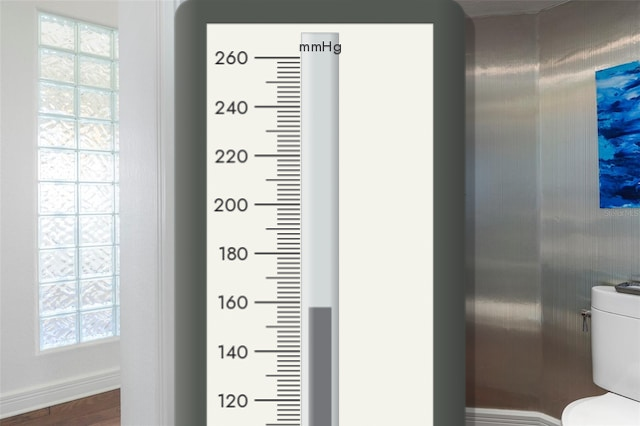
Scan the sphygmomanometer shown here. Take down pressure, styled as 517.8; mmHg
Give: 158; mmHg
